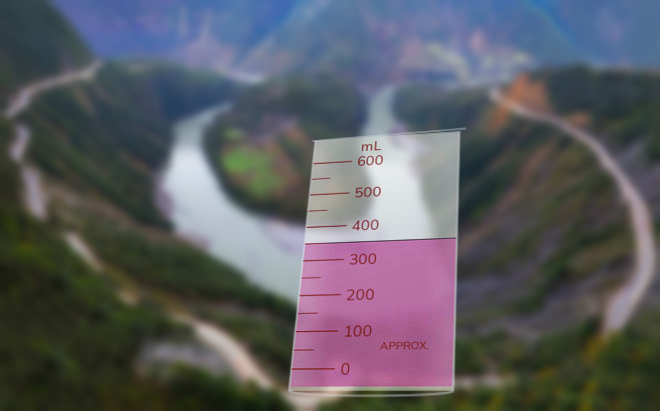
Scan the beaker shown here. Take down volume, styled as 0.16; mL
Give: 350; mL
